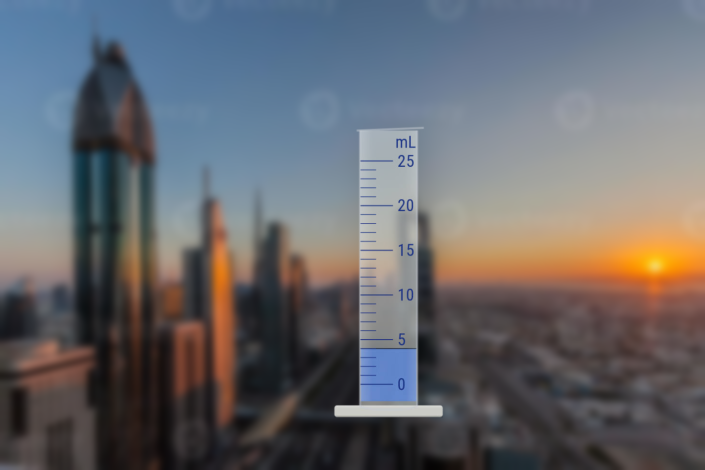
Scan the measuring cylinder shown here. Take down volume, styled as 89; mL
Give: 4; mL
